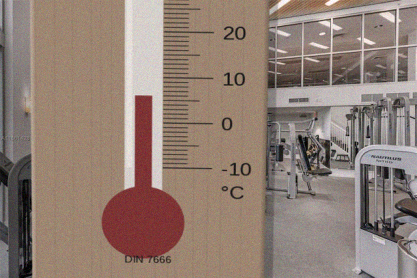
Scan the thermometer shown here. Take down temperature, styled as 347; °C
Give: 6; °C
